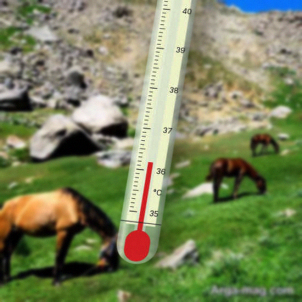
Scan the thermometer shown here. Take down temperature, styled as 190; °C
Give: 36.2; °C
